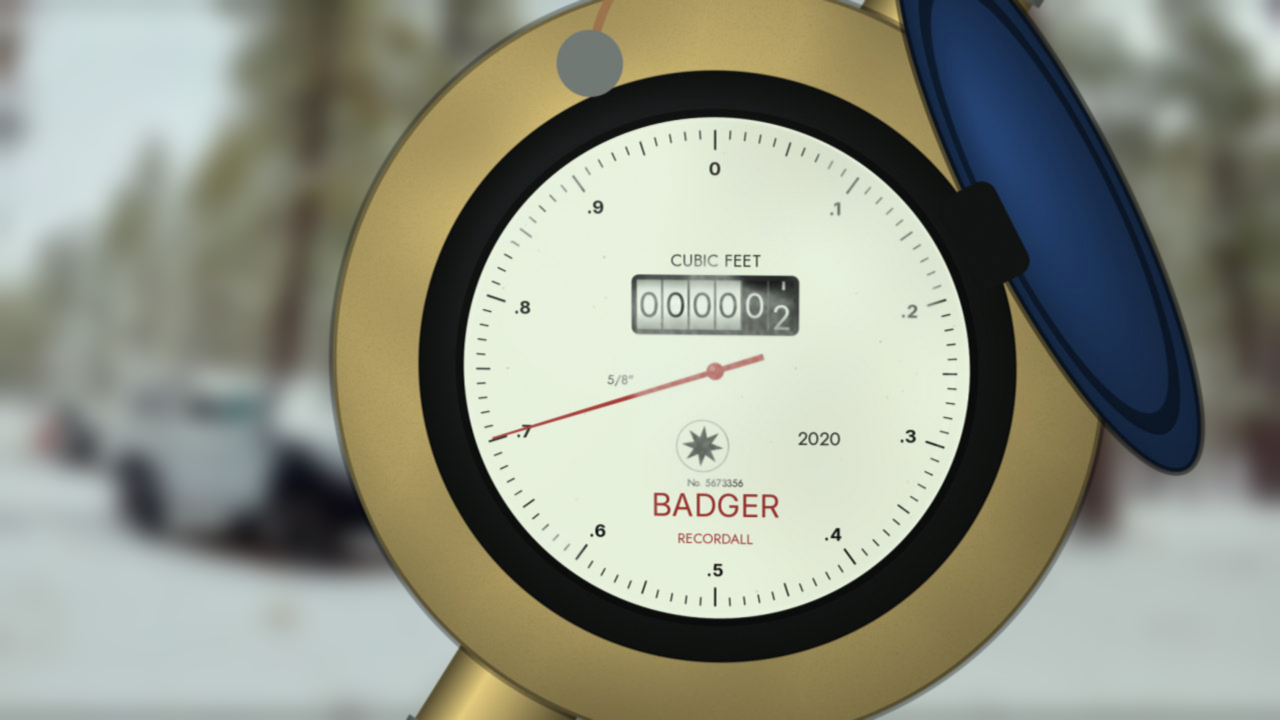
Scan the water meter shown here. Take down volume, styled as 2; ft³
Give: 1.70; ft³
